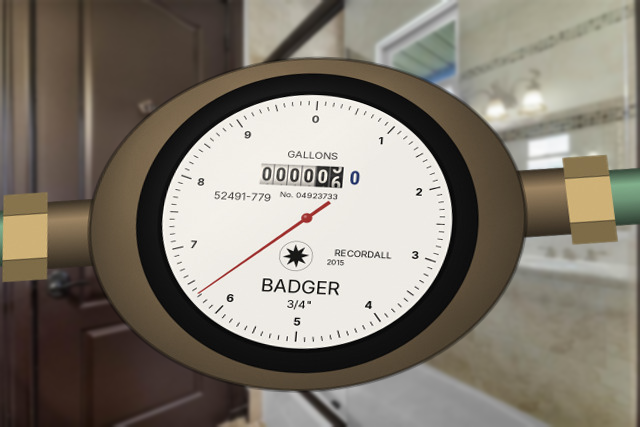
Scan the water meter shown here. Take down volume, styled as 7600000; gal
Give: 56.3; gal
